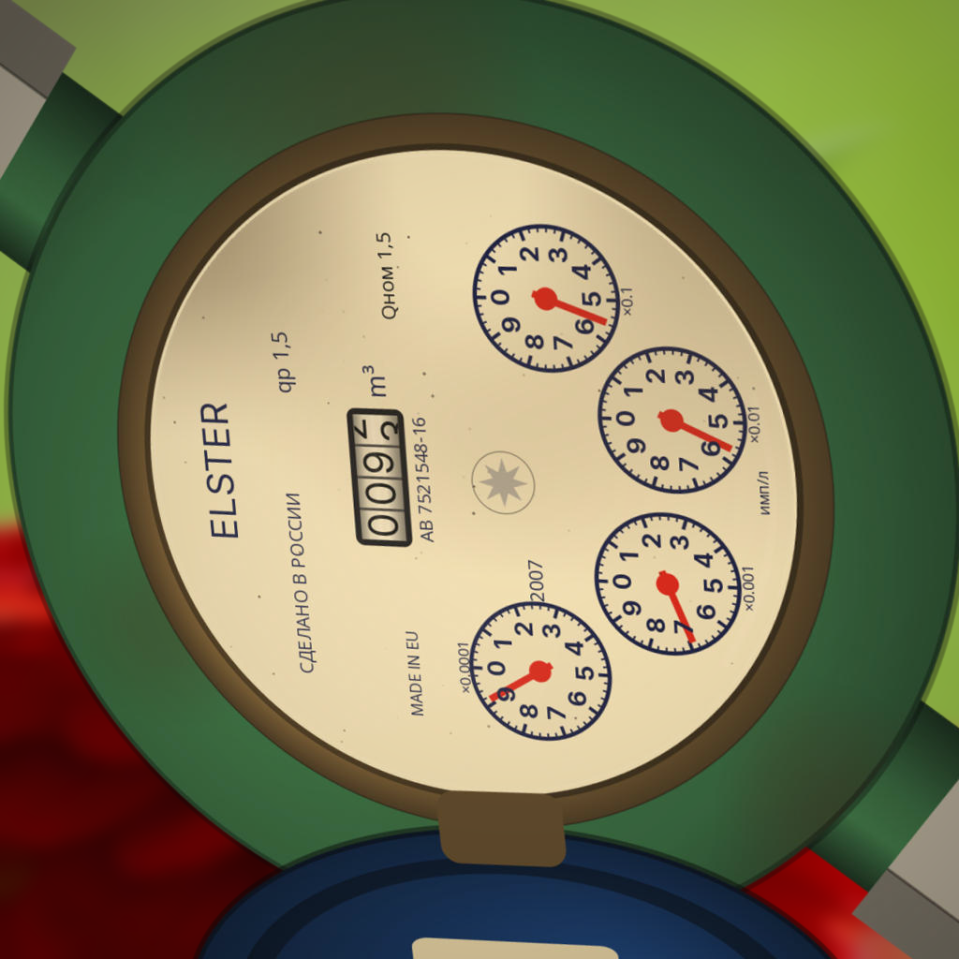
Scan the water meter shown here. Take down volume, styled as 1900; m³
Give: 92.5569; m³
